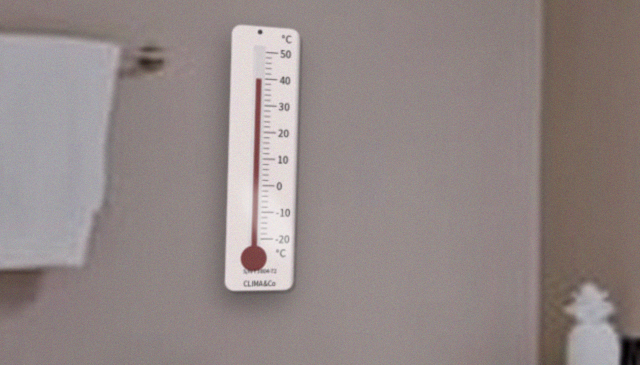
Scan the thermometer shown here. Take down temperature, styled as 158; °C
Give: 40; °C
